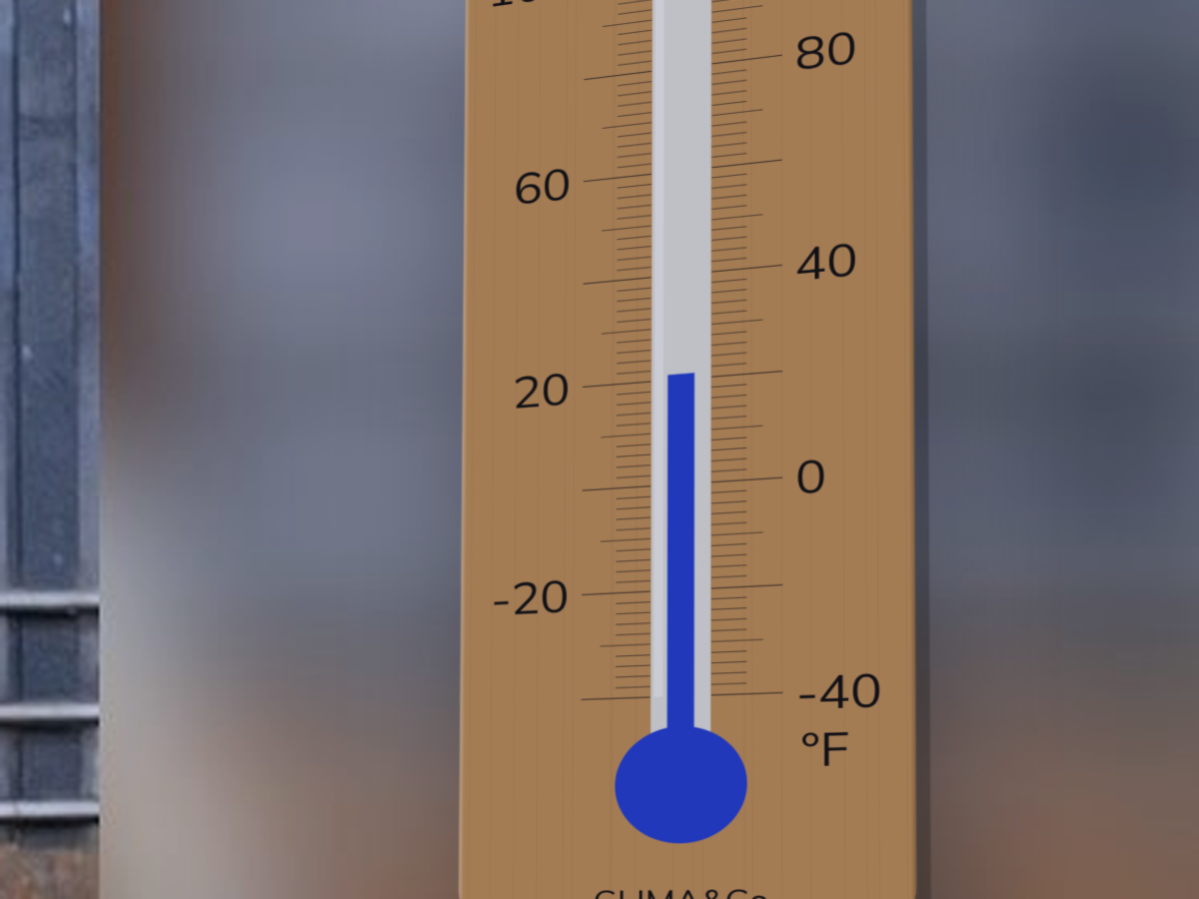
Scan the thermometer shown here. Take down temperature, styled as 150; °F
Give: 21; °F
